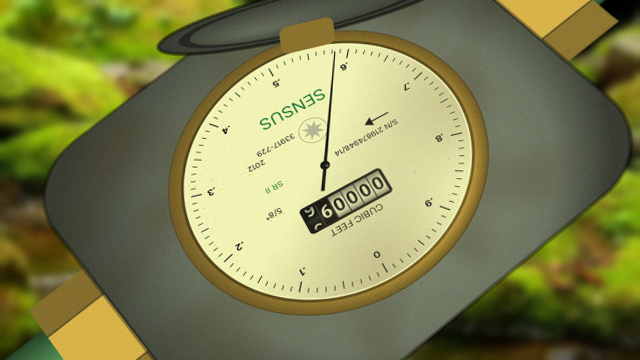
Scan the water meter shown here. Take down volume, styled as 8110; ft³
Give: 95.58; ft³
